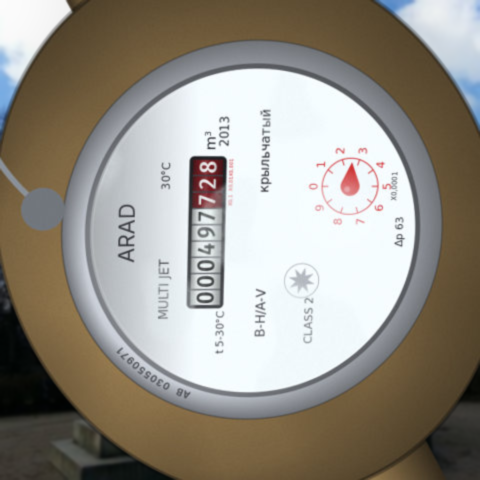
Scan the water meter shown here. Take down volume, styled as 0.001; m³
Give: 497.7282; m³
